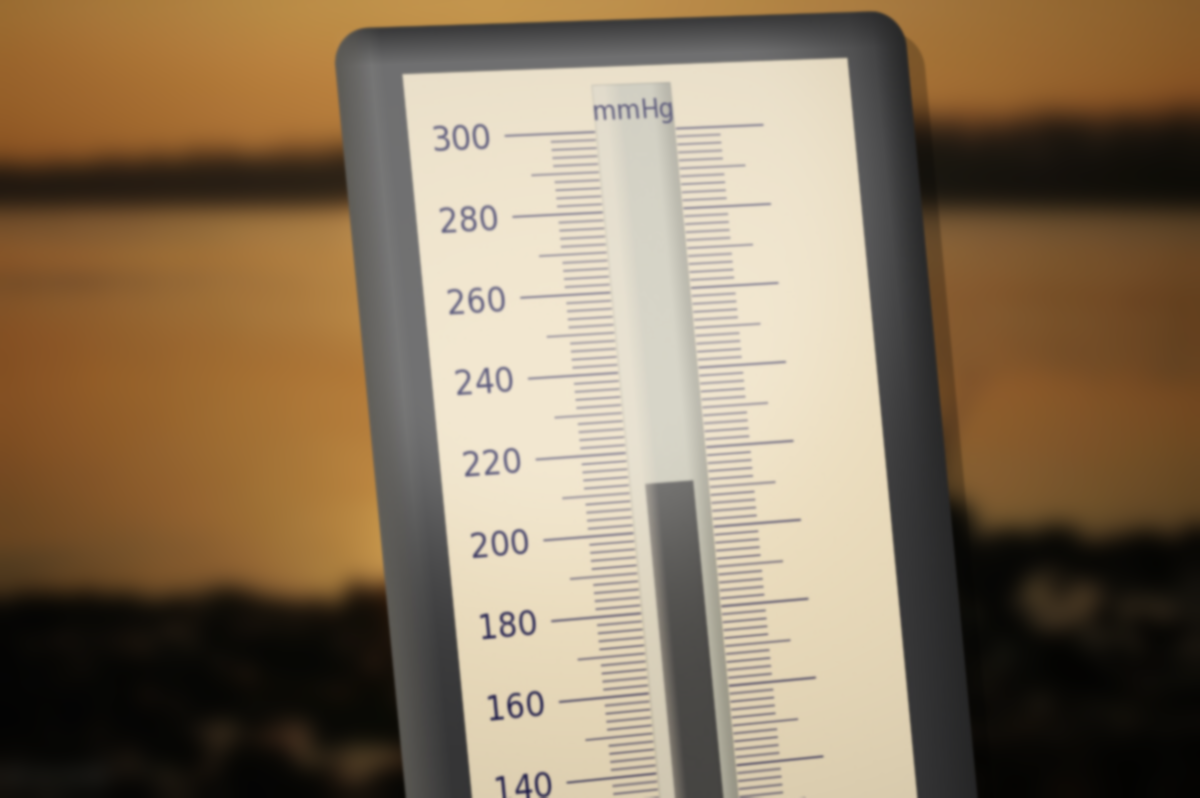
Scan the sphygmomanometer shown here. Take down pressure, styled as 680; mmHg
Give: 212; mmHg
